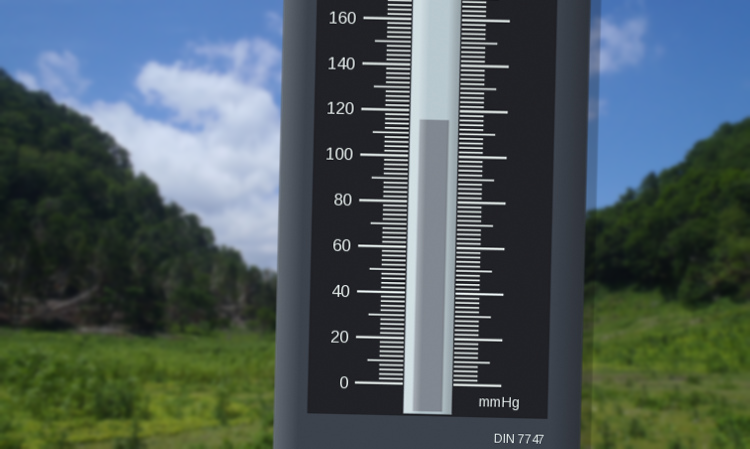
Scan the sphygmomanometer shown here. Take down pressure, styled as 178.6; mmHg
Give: 116; mmHg
